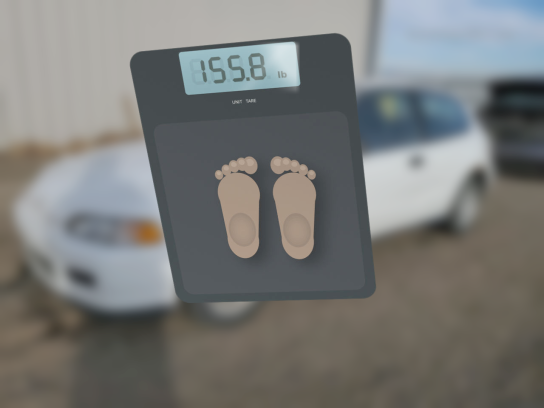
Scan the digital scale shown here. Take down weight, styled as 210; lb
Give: 155.8; lb
